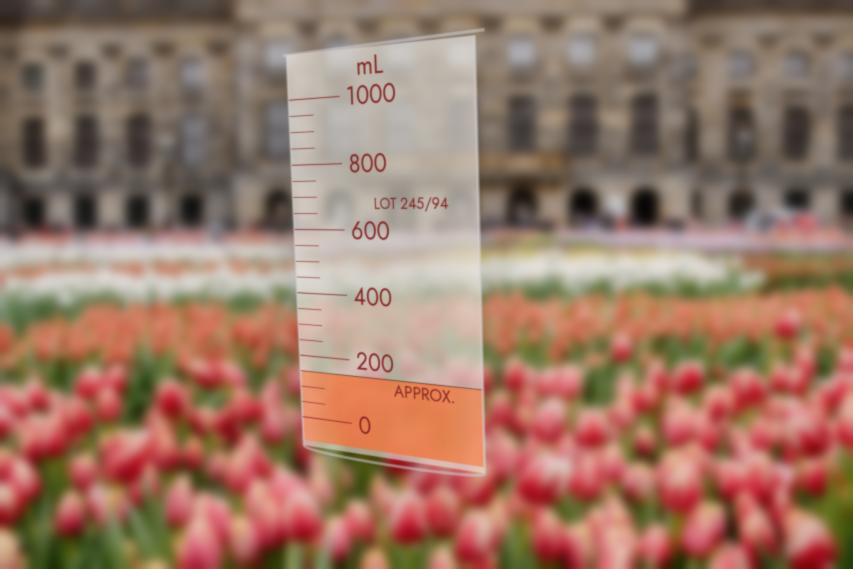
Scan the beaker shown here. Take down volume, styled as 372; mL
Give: 150; mL
